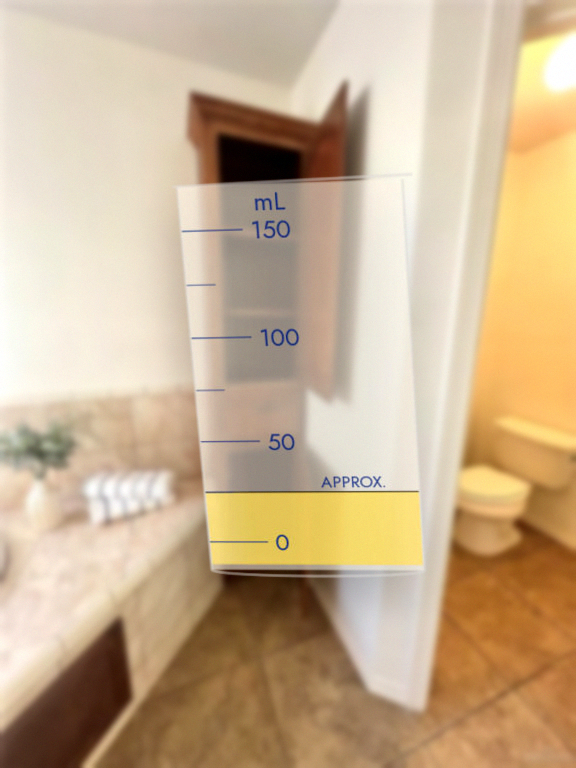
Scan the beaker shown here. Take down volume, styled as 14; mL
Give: 25; mL
